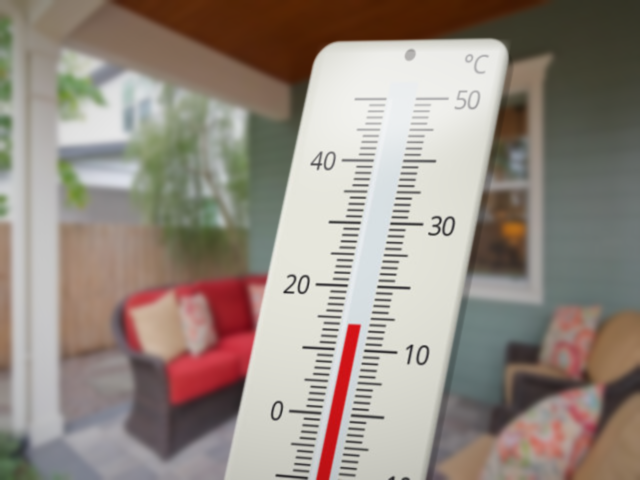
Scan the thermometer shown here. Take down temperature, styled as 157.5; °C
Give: 14; °C
